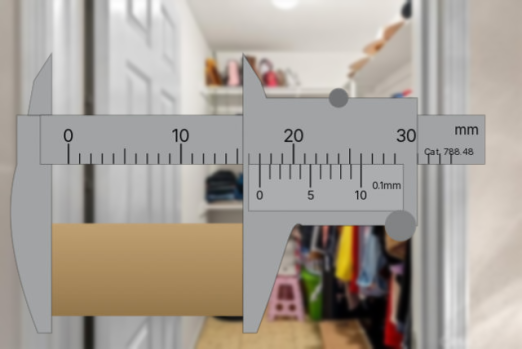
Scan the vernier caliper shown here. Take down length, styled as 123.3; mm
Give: 17.0; mm
